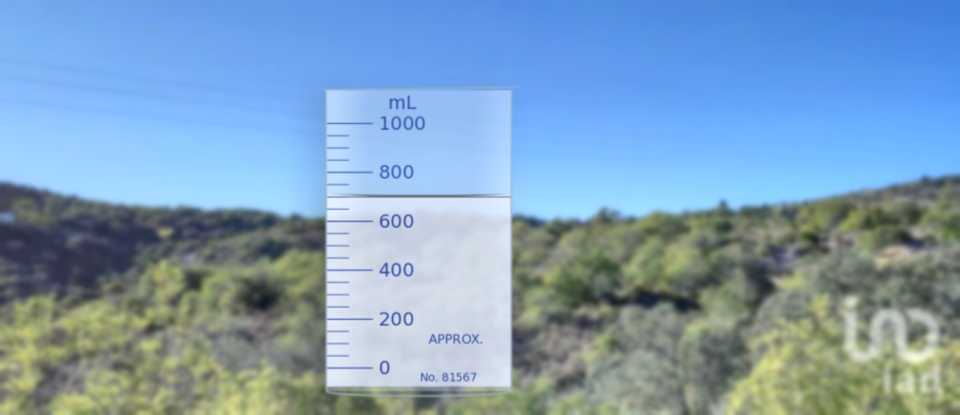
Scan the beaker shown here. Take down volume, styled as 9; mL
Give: 700; mL
